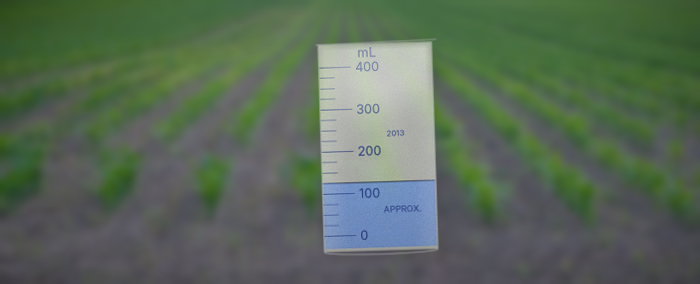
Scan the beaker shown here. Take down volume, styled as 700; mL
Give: 125; mL
